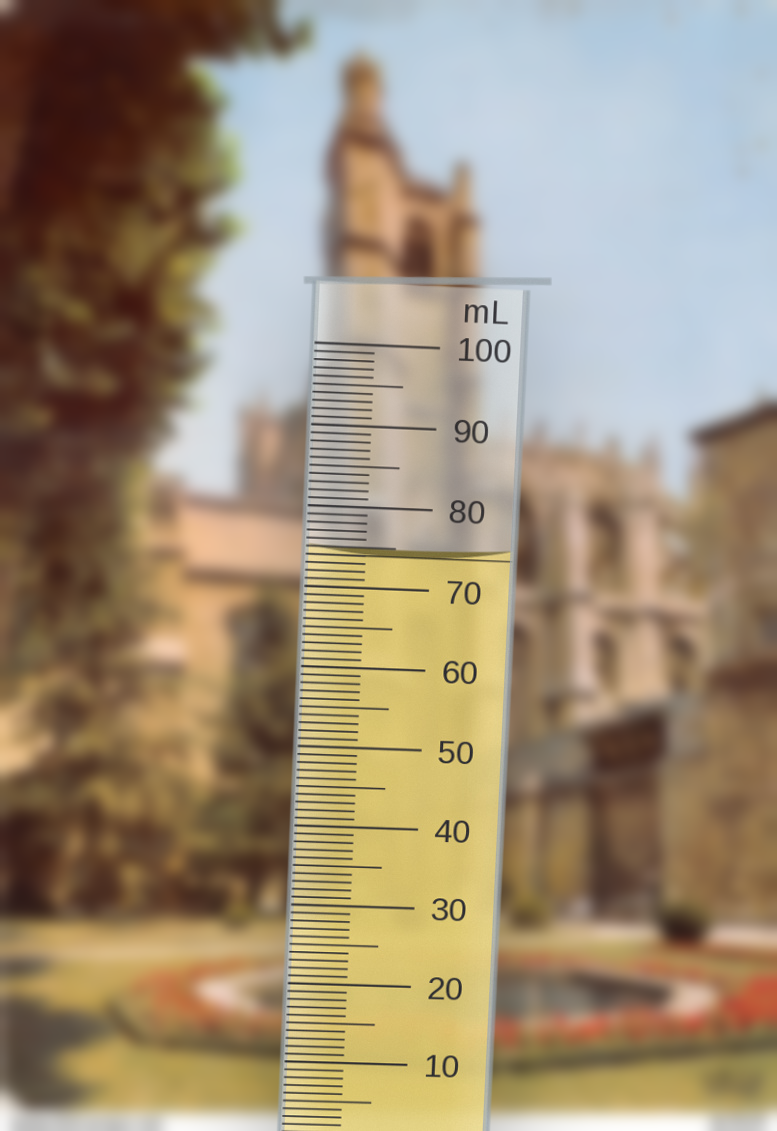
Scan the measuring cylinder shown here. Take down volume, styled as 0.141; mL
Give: 74; mL
